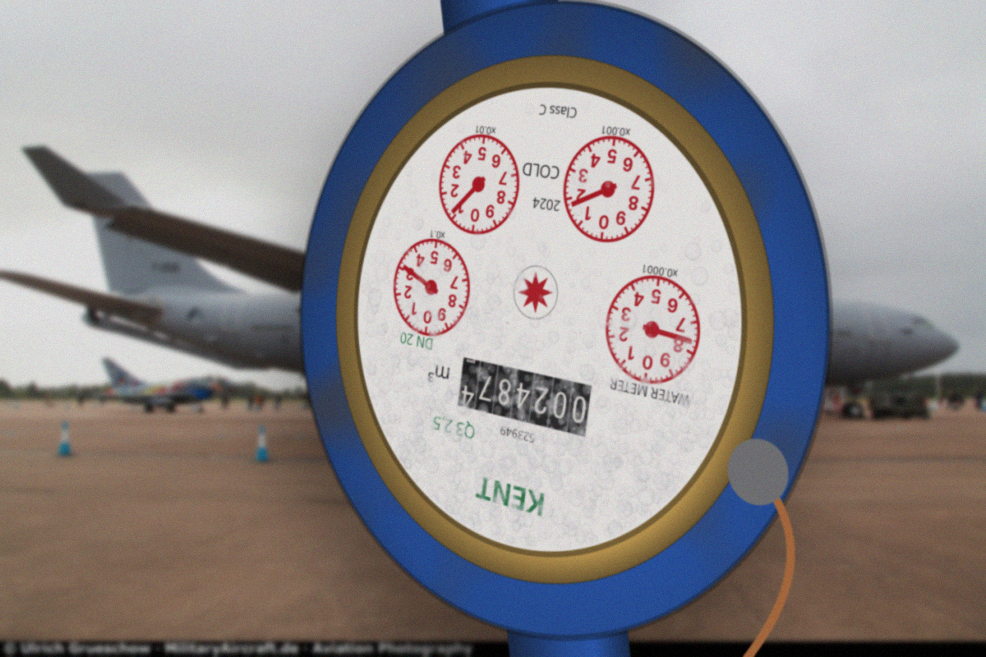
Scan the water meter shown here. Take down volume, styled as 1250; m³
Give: 24874.3117; m³
